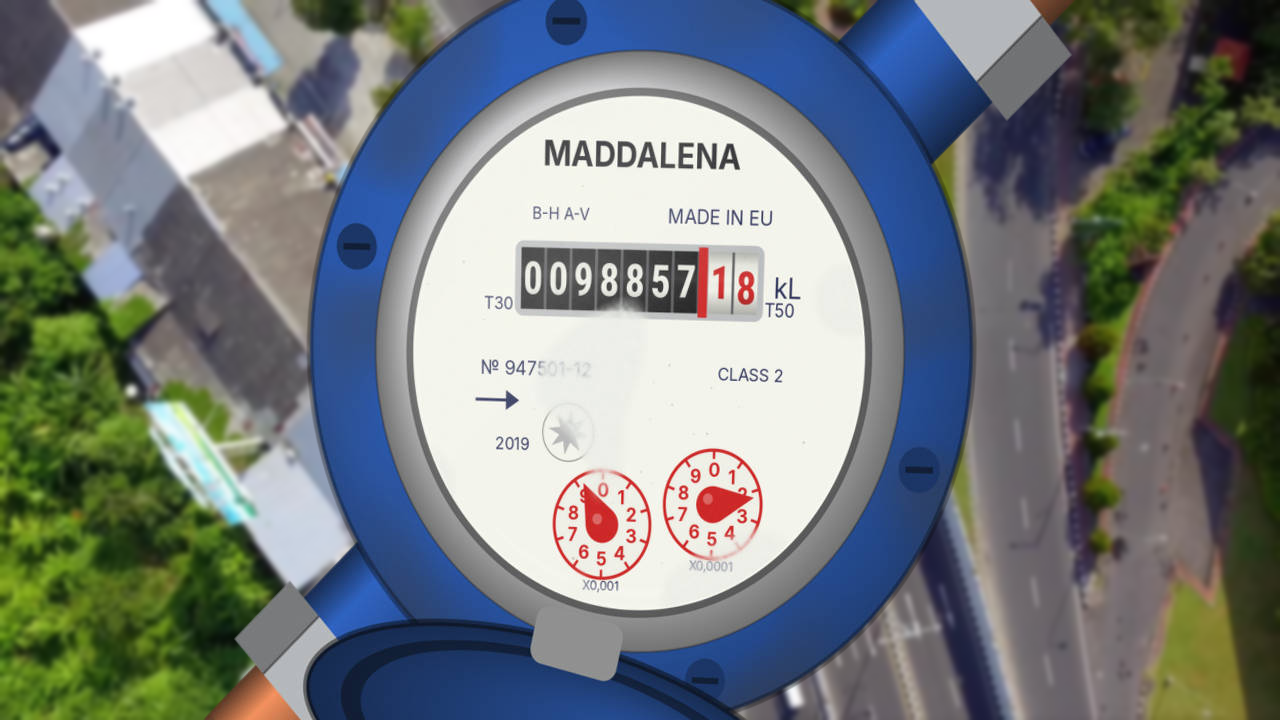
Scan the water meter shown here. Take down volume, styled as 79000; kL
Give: 98857.1792; kL
